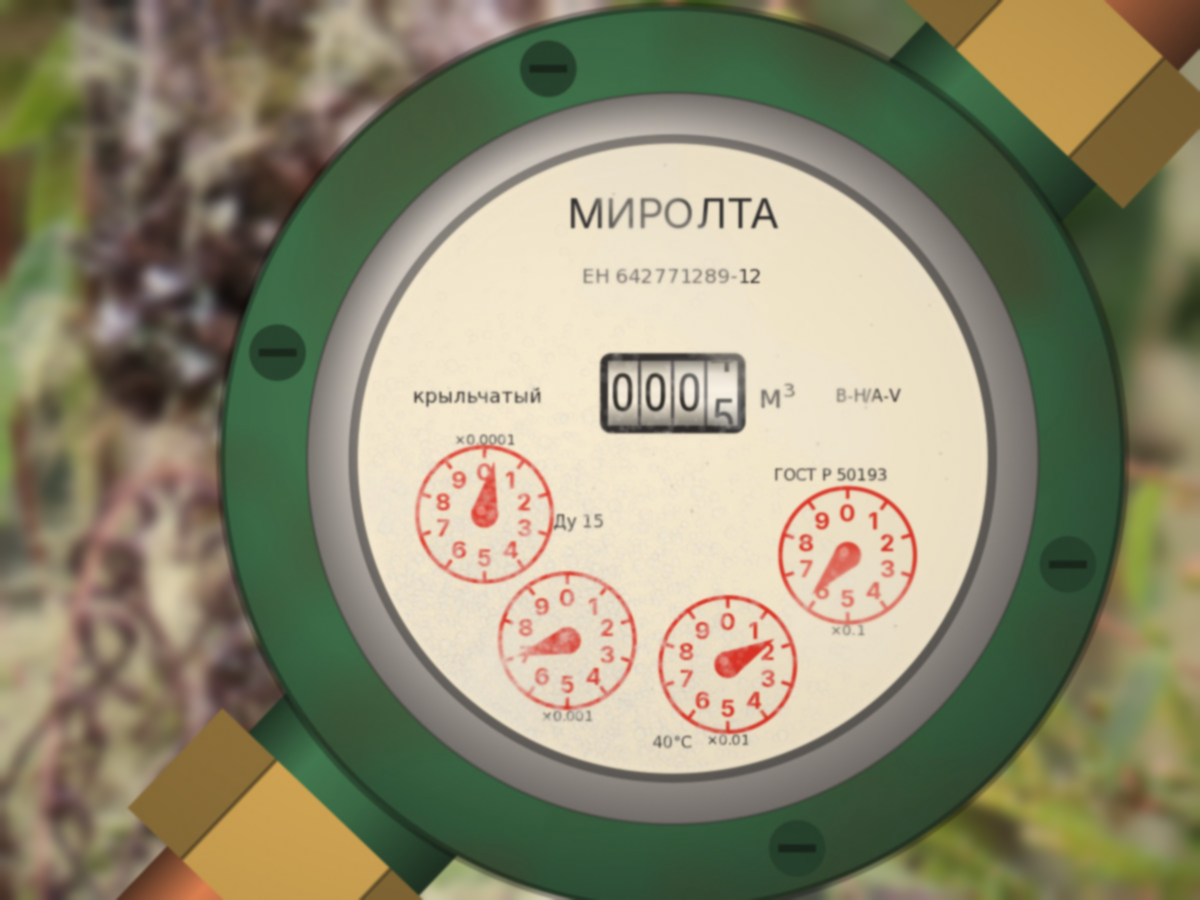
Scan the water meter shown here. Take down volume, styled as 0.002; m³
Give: 4.6170; m³
